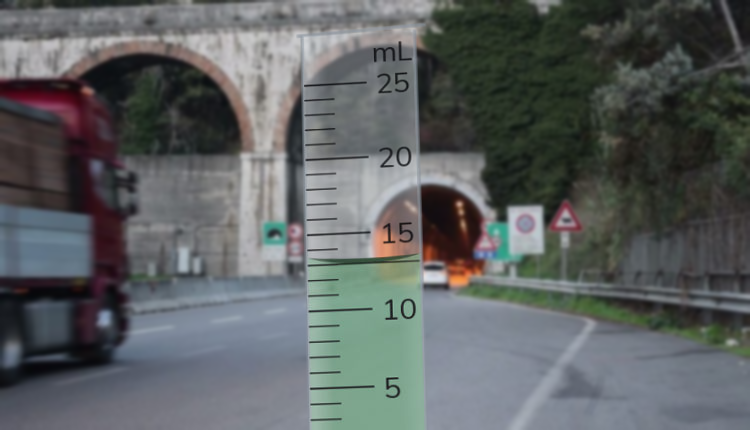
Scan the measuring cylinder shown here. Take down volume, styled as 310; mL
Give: 13; mL
